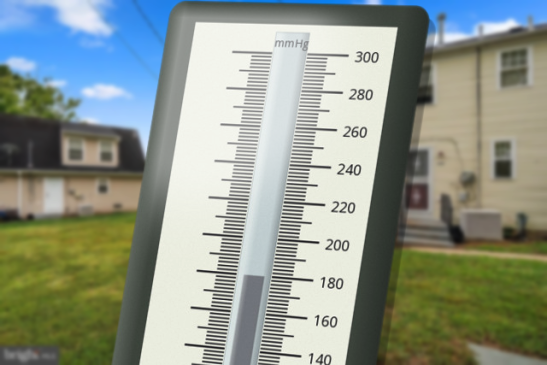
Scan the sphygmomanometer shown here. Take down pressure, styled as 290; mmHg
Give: 180; mmHg
